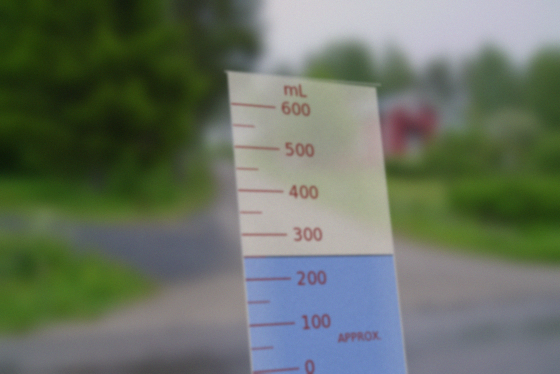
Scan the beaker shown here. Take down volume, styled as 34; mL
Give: 250; mL
